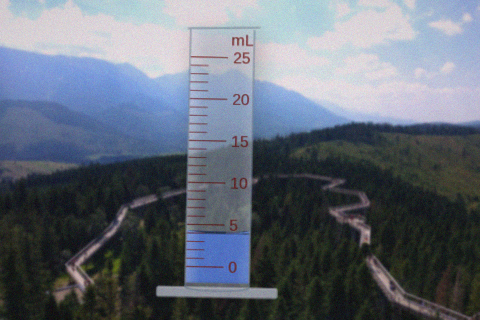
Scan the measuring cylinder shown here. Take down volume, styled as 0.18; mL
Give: 4; mL
